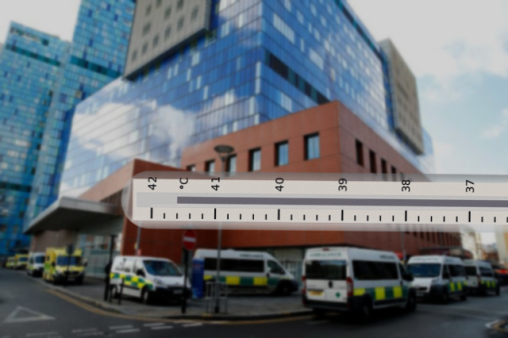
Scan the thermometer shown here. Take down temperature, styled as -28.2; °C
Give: 41.6; °C
